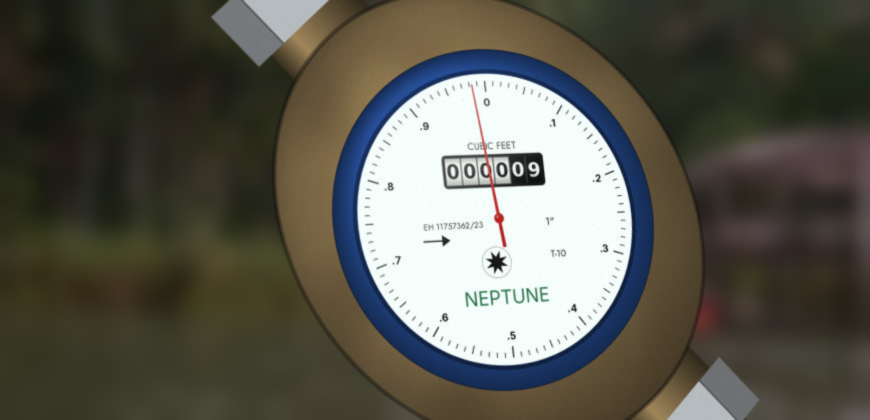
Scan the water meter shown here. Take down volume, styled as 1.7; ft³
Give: 8.98; ft³
